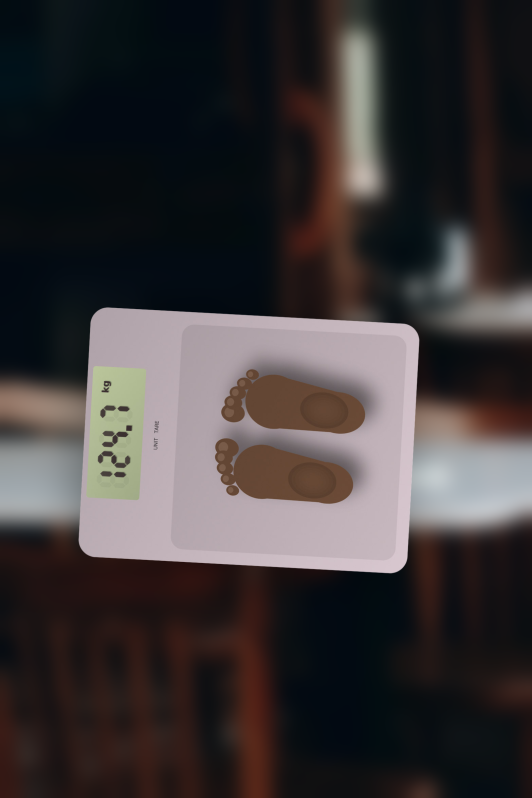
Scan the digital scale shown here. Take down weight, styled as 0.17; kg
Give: 124.7; kg
